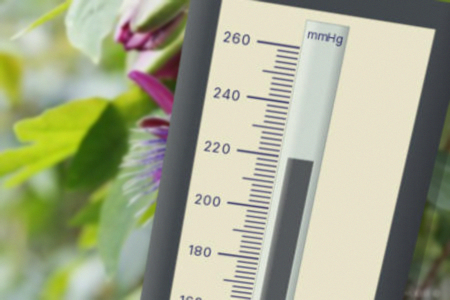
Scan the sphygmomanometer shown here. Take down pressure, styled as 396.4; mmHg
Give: 220; mmHg
